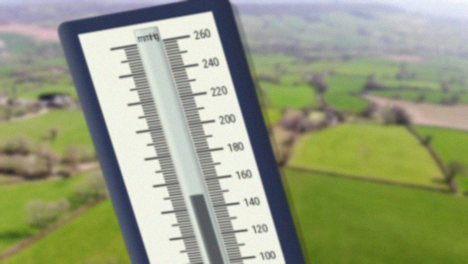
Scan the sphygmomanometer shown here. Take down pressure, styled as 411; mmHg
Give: 150; mmHg
